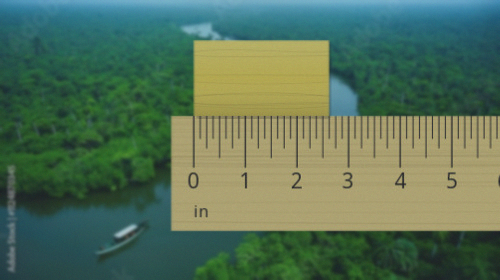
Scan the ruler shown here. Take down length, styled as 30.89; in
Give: 2.625; in
